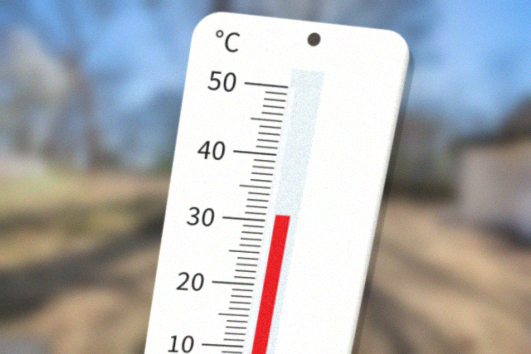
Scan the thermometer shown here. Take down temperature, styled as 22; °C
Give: 31; °C
